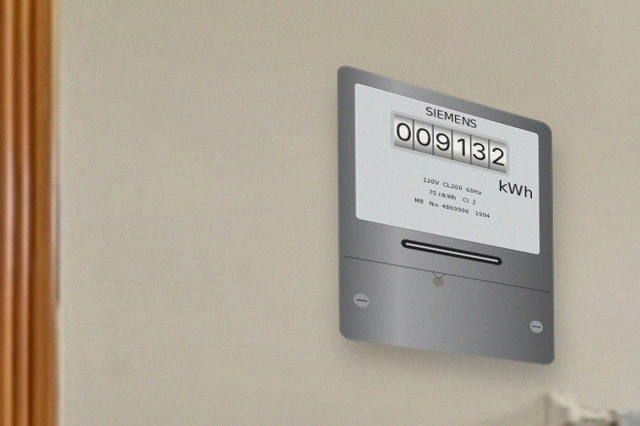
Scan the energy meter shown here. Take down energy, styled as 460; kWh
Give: 9132; kWh
